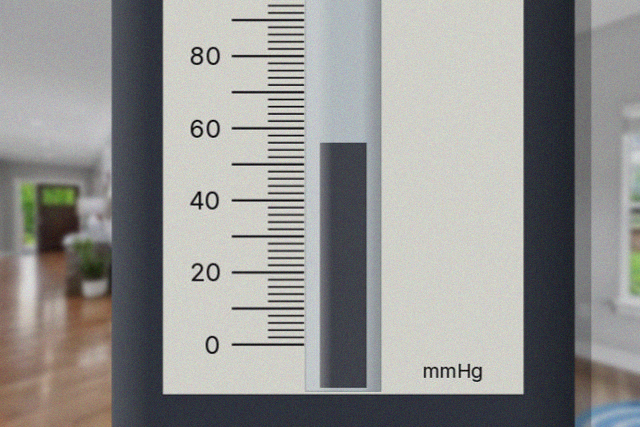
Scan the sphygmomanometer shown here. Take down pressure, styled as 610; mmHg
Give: 56; mmHg
